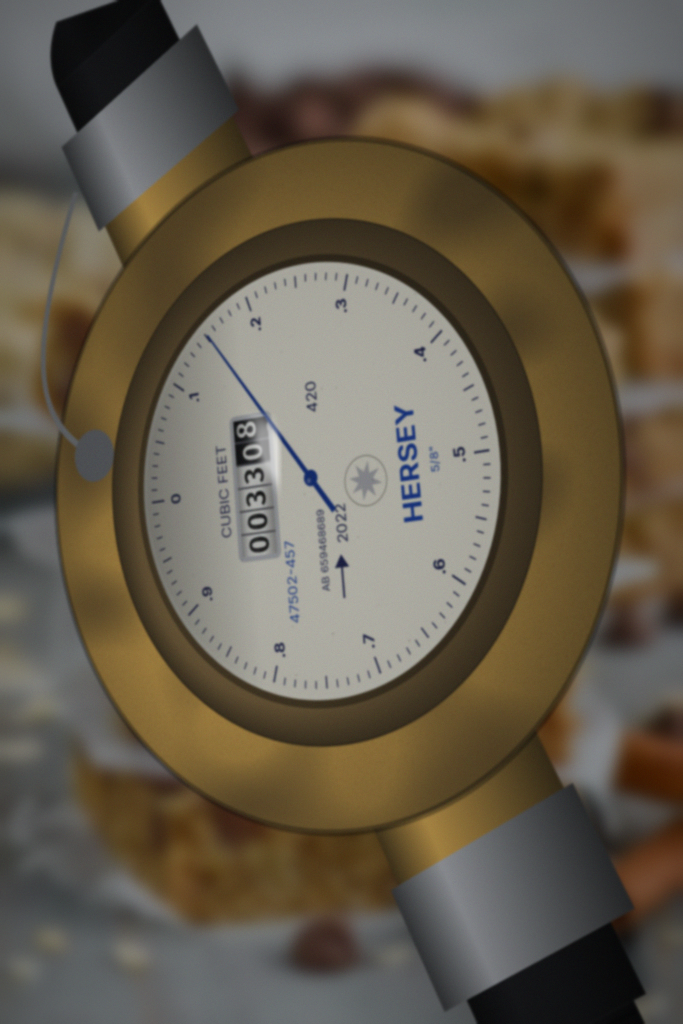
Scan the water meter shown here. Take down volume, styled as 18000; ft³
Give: 3308.15; ft³
